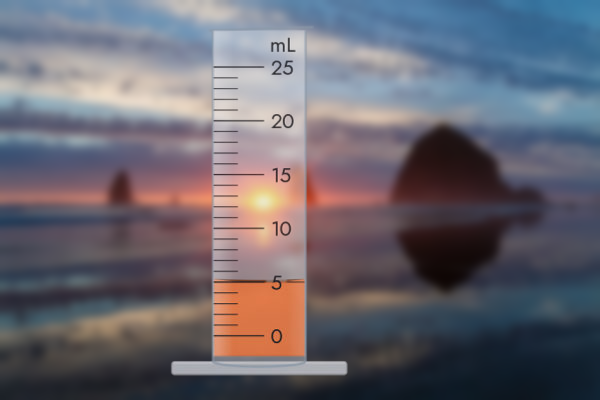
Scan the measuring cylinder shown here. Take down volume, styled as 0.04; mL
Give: 5; mL
